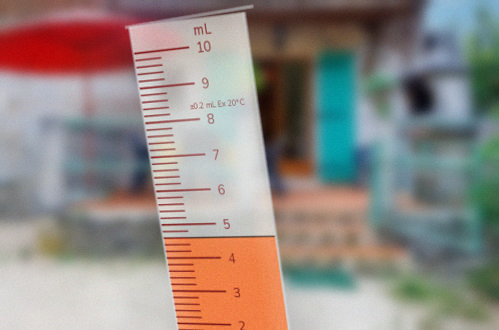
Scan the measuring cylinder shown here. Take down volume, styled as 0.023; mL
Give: 4.6; mL
